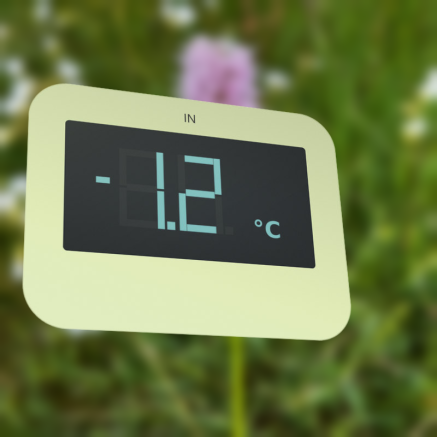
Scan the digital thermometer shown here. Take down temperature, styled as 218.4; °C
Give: -1.2; °C
